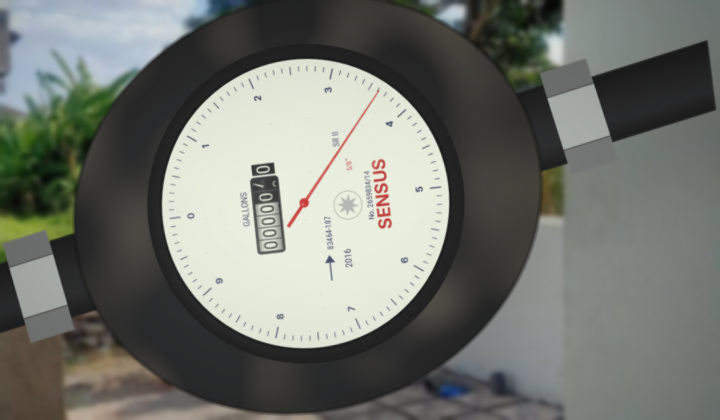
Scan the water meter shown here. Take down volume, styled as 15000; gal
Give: 73.6; gal
